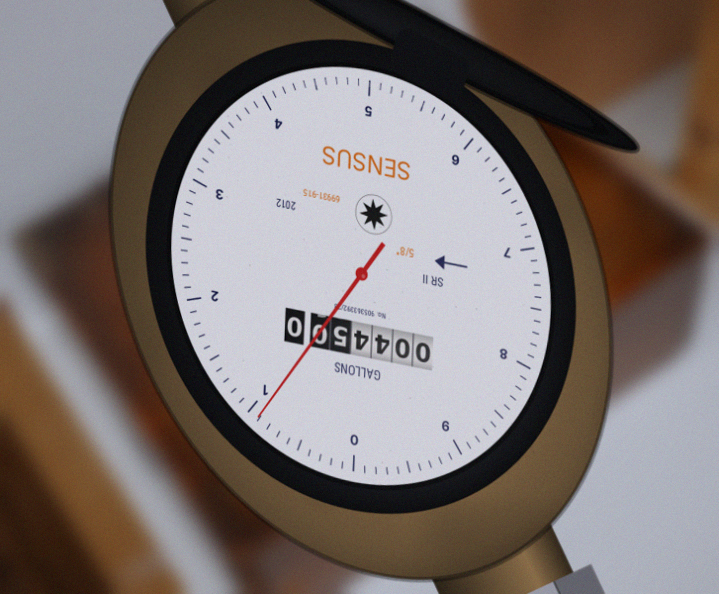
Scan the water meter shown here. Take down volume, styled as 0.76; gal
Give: 44500.9; gal
